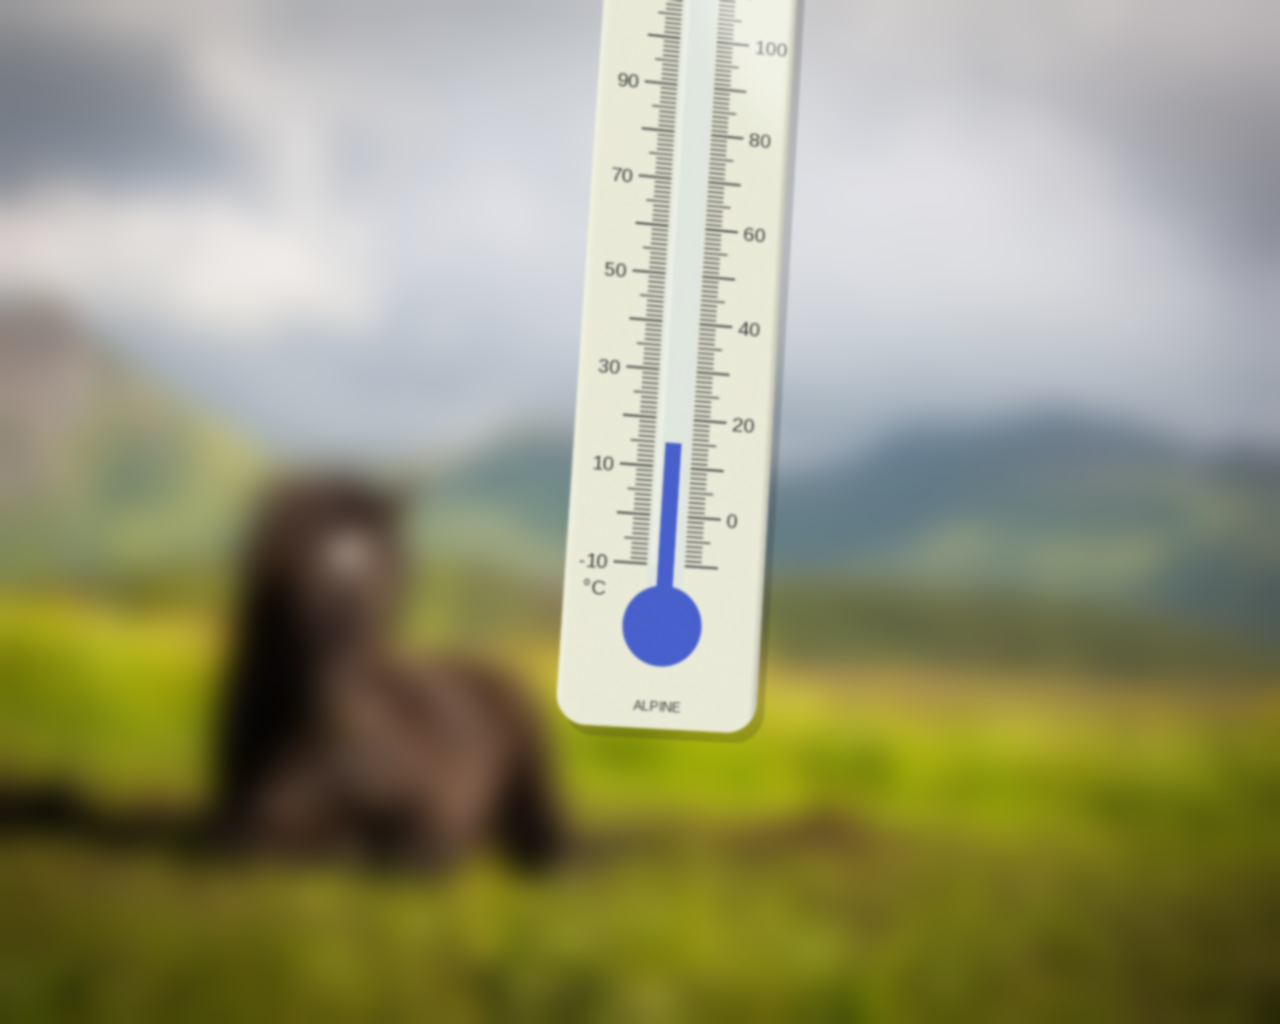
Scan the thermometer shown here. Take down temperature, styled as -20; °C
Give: 15; °C
